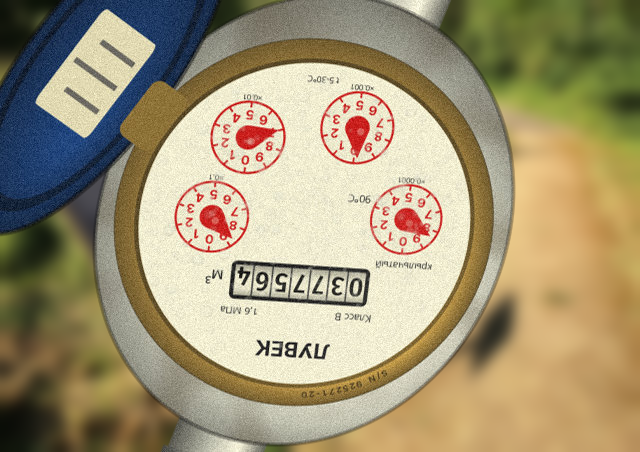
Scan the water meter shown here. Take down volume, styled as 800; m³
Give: 377563.8698; m³
